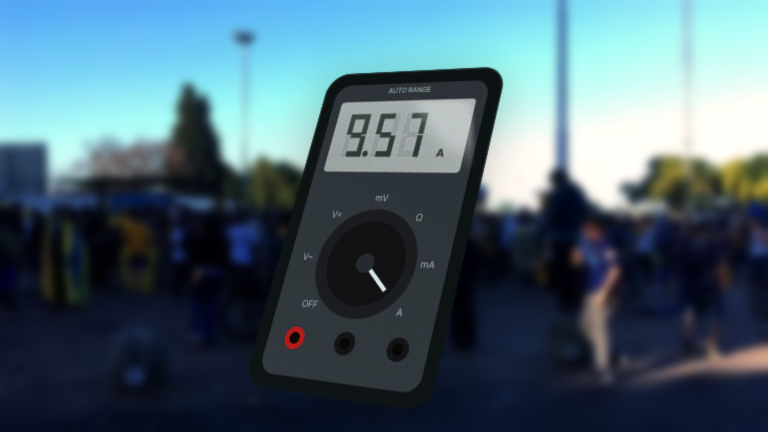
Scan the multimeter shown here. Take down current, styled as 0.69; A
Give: 9.57; A
